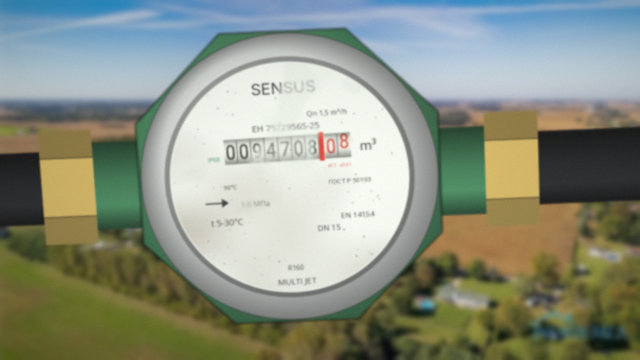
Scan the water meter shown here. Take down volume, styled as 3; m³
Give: 94708.08; m³
